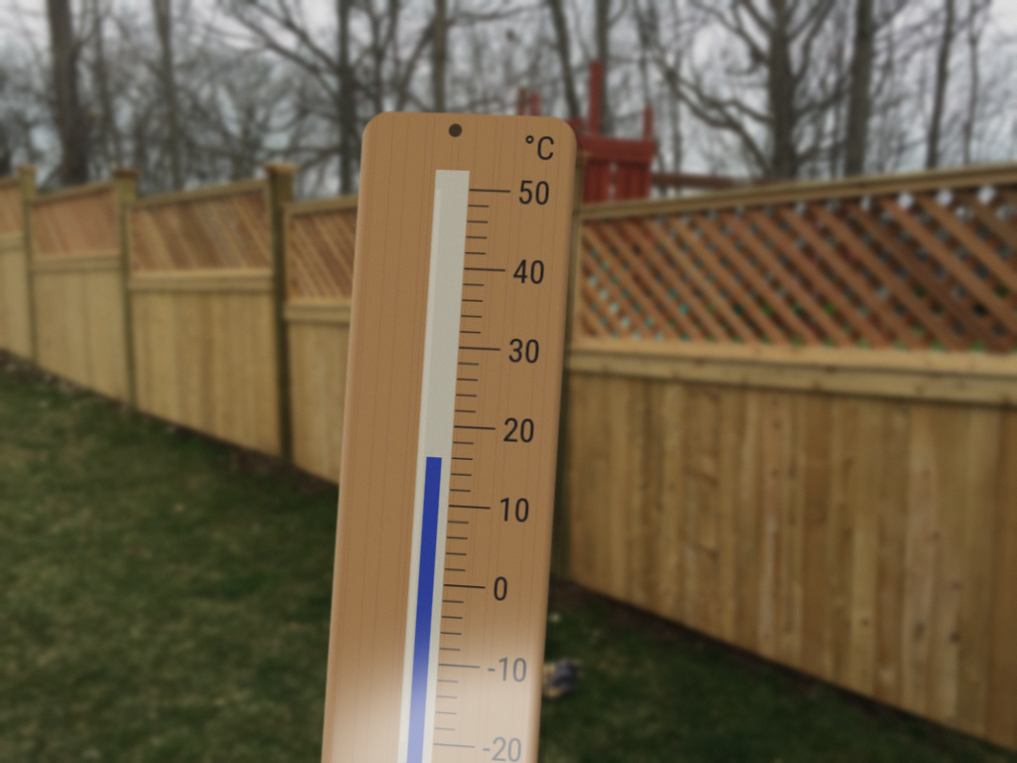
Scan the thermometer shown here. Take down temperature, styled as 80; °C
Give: 16; °C
